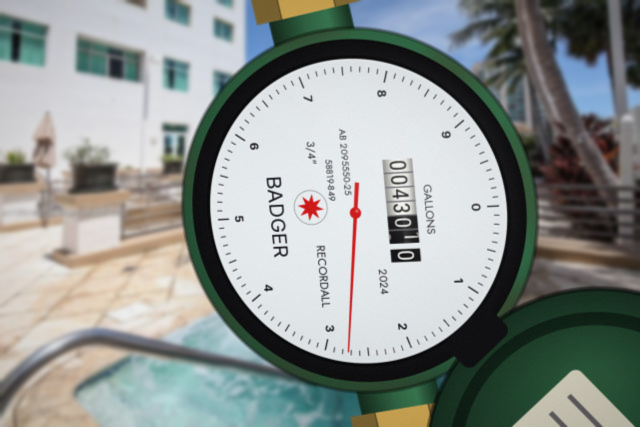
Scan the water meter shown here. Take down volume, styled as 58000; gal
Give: 43012.7; gal
